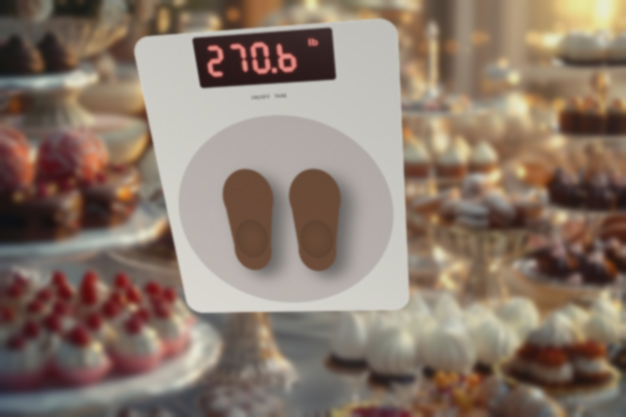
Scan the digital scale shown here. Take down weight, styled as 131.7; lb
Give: 270.6; lb
